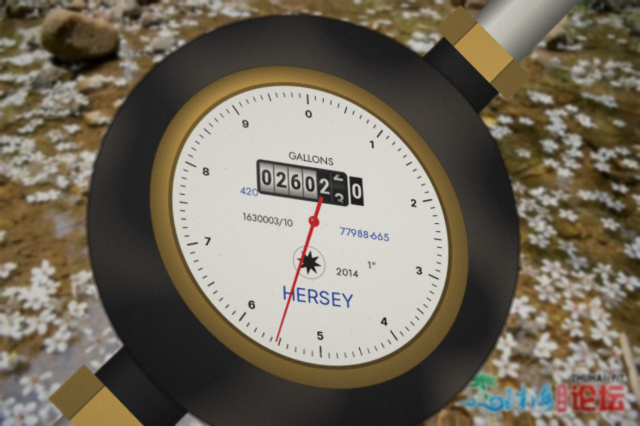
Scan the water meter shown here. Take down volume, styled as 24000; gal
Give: 260225.5; gal
